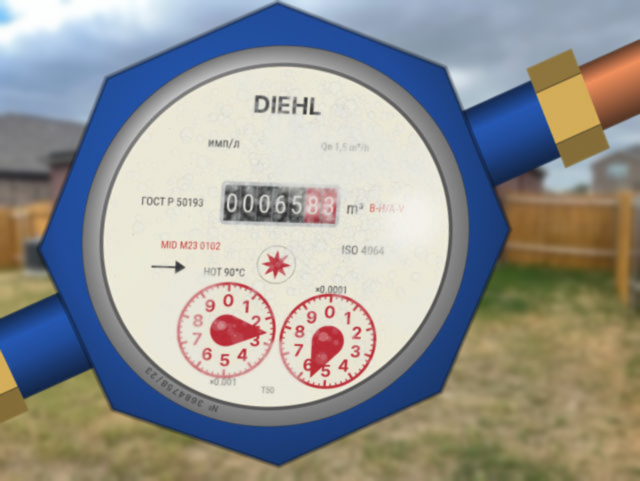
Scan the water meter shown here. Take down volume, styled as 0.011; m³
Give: 65.8325; m³
